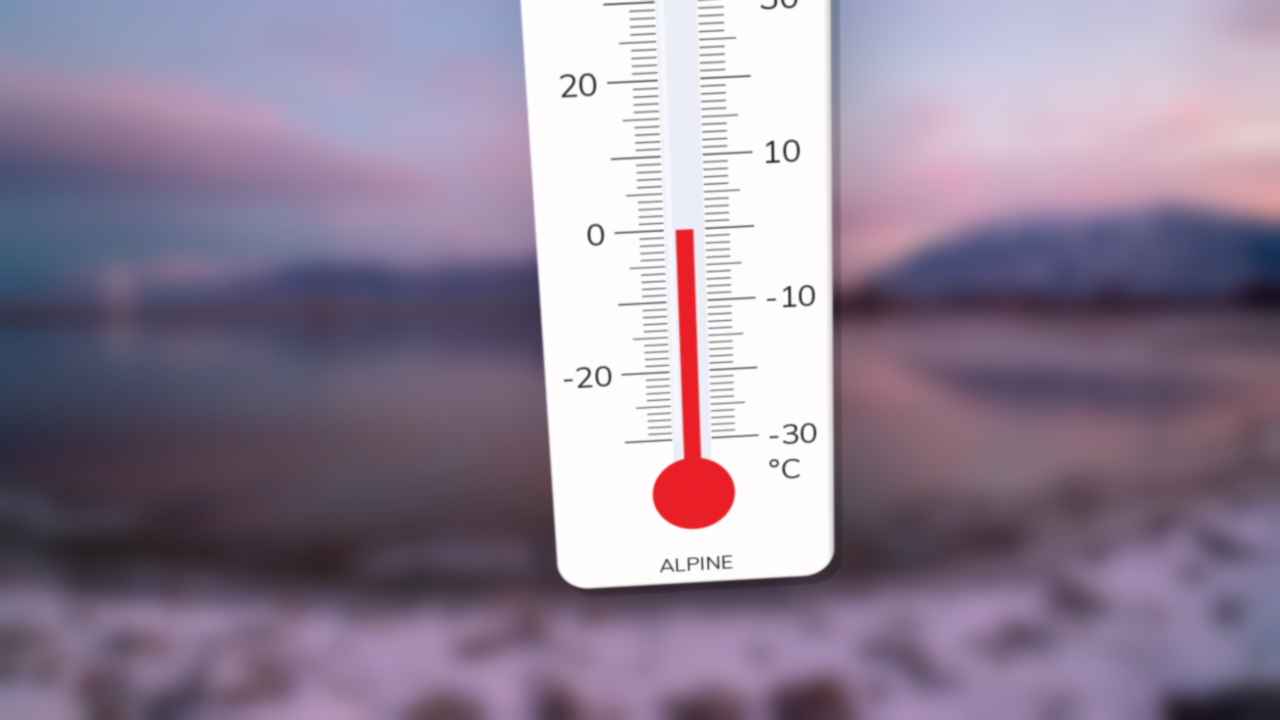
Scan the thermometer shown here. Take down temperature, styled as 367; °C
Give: 0; °C
